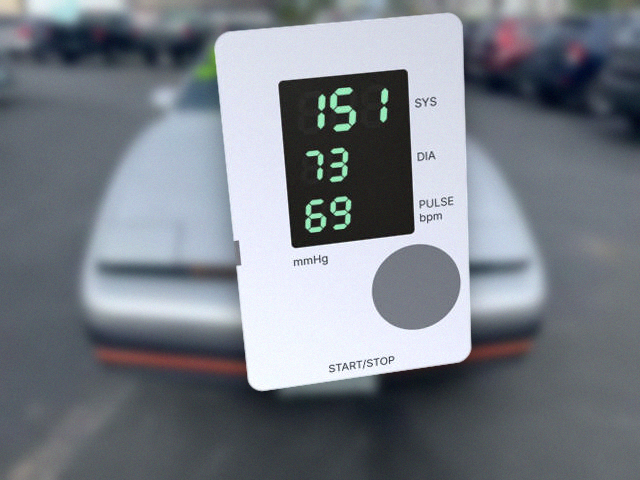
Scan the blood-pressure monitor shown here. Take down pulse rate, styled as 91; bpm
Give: 69; bpm
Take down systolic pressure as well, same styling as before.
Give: 151; mmHg
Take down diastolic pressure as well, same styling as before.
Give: 73; mmHg
